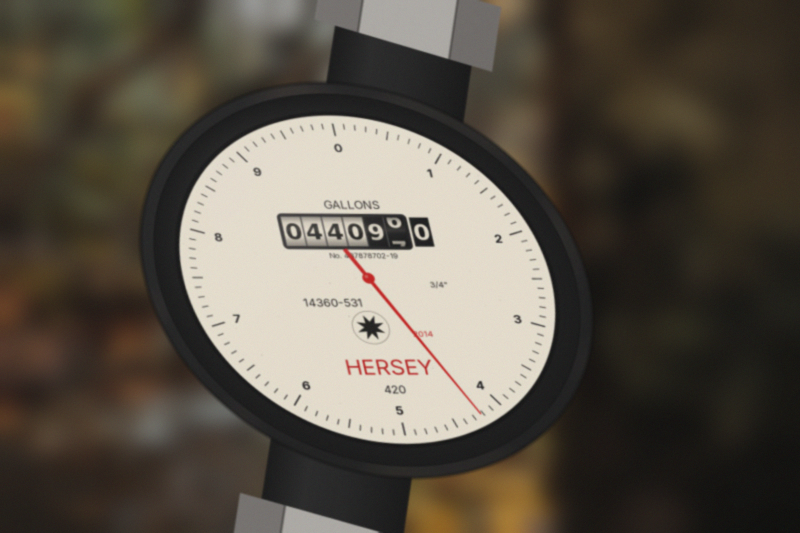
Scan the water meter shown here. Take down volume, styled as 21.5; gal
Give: 440964.2; gal
